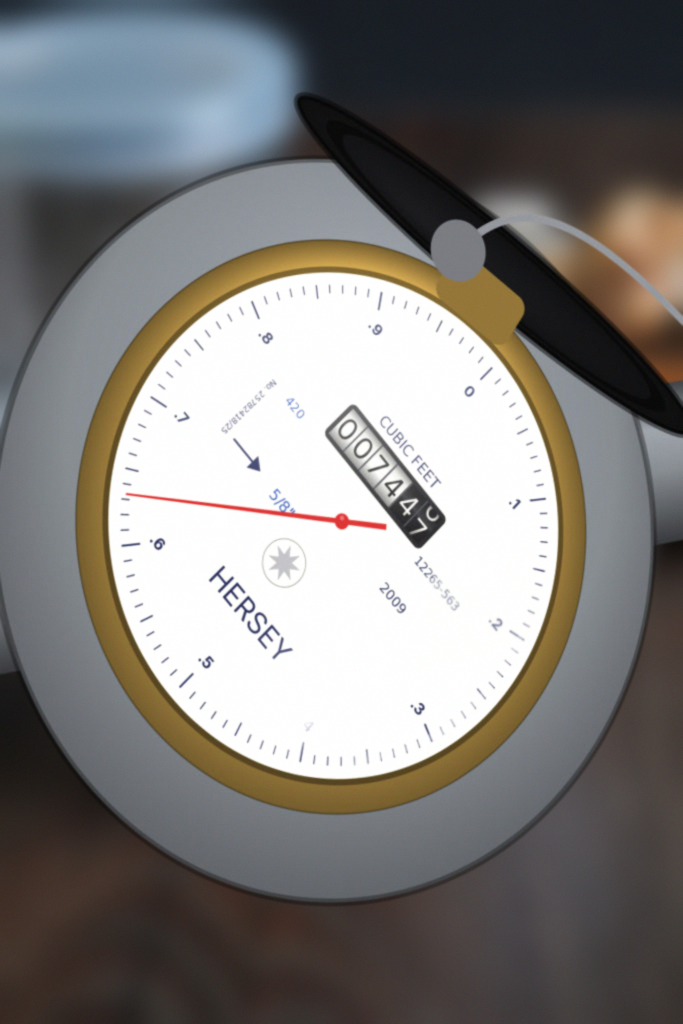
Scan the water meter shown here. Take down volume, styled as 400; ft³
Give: 7446.63; ft³
